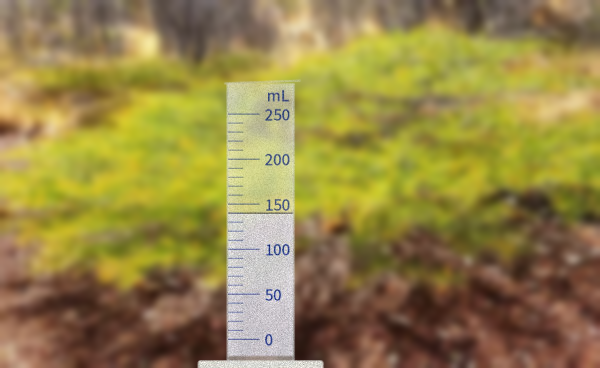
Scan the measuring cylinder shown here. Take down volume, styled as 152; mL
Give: 140; mL
